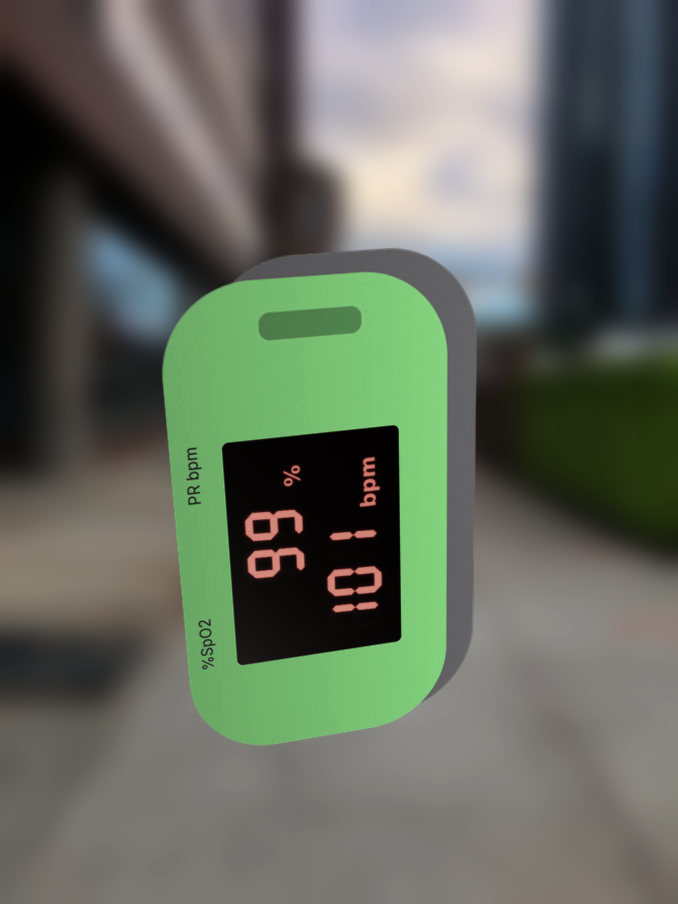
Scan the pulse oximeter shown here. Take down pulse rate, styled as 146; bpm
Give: 101; bpm
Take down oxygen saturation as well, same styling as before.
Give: 99; %
